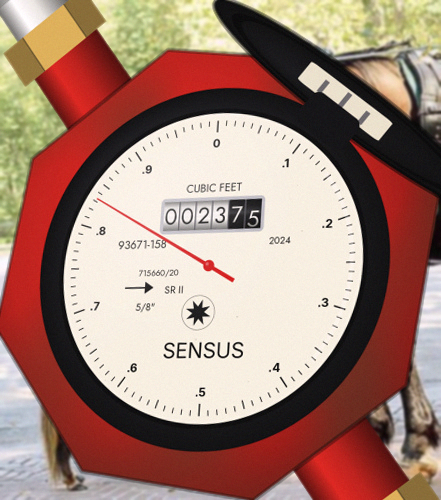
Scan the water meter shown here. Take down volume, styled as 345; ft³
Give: 2374.83; ft³
